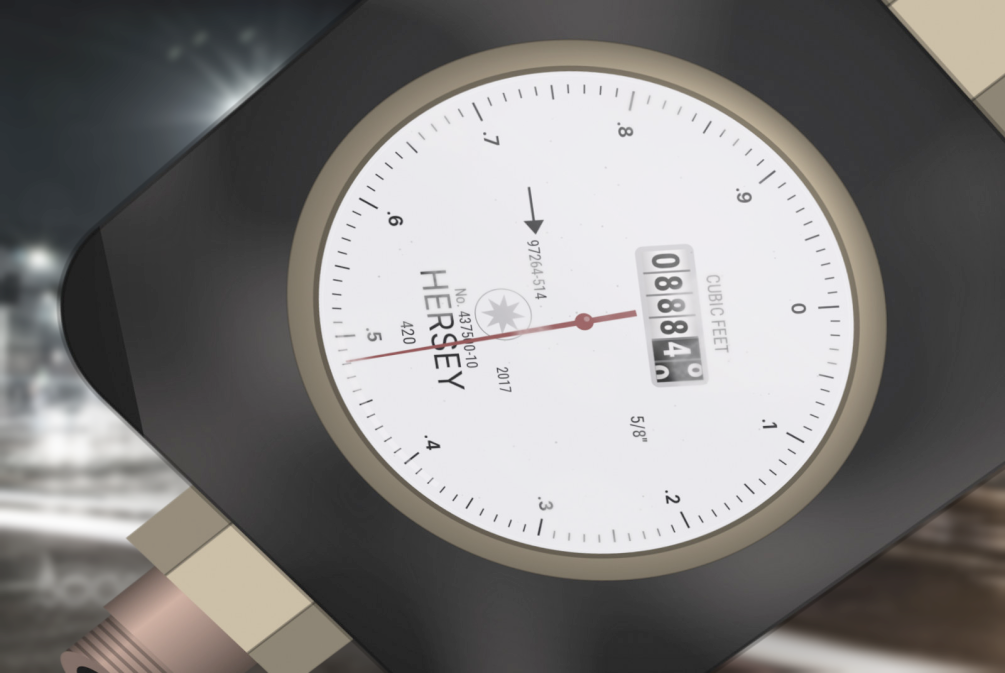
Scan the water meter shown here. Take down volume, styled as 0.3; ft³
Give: 88848.48; ft³
